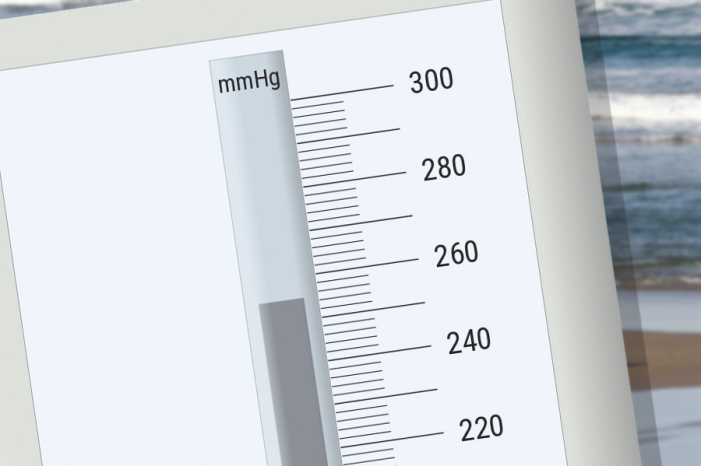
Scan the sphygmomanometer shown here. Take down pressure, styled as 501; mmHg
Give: 255; mmHg
